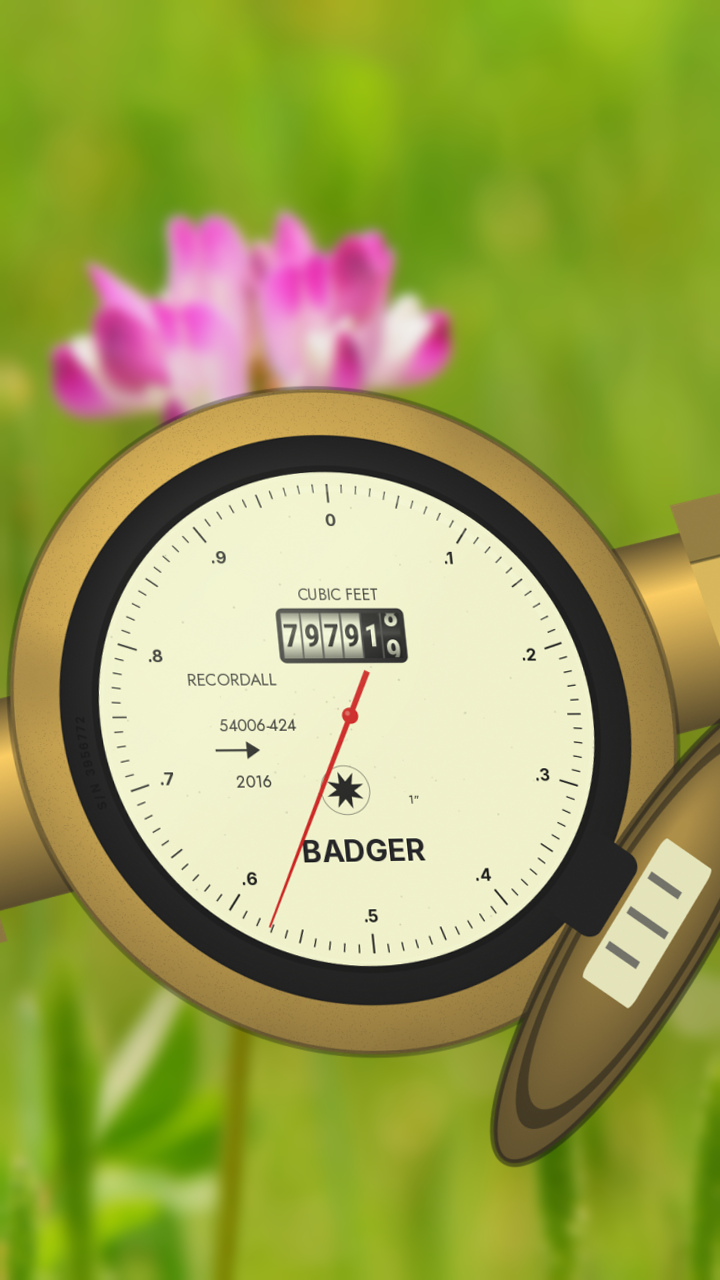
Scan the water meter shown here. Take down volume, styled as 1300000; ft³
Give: 797918.57; ft³
